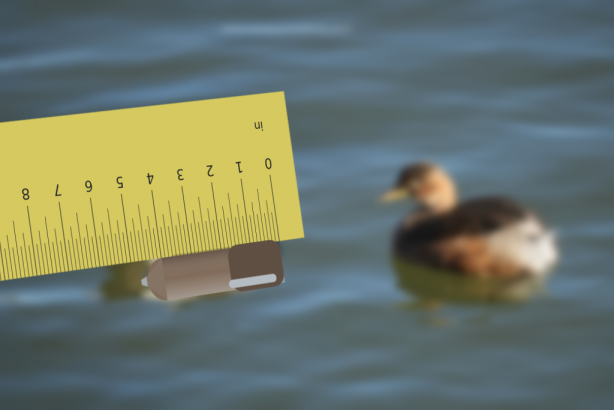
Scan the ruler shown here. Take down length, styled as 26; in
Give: 4.75; in
